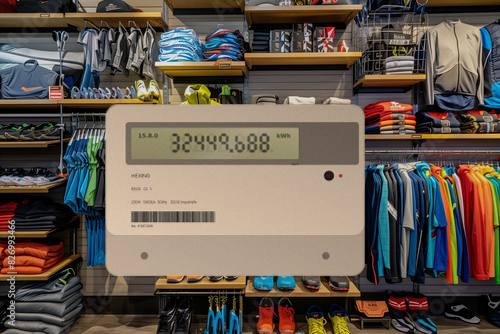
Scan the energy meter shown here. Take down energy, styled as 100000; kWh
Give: 32449.688; kWh
